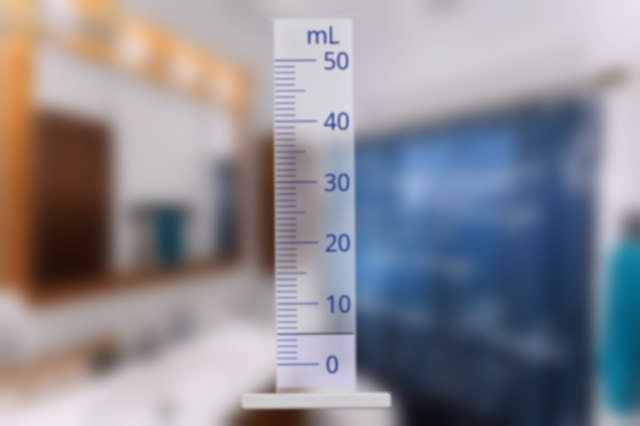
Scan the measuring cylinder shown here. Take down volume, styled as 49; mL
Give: 5; mL
